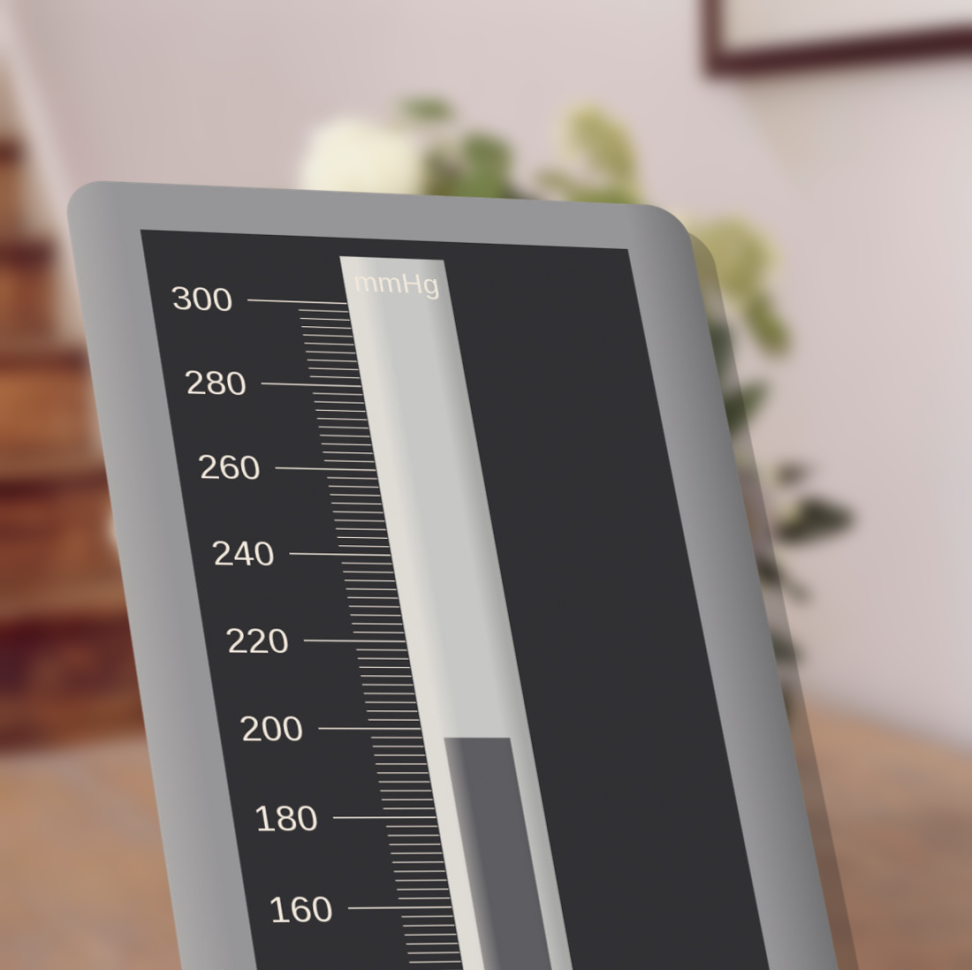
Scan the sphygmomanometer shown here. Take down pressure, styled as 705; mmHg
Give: 198; mmHg
